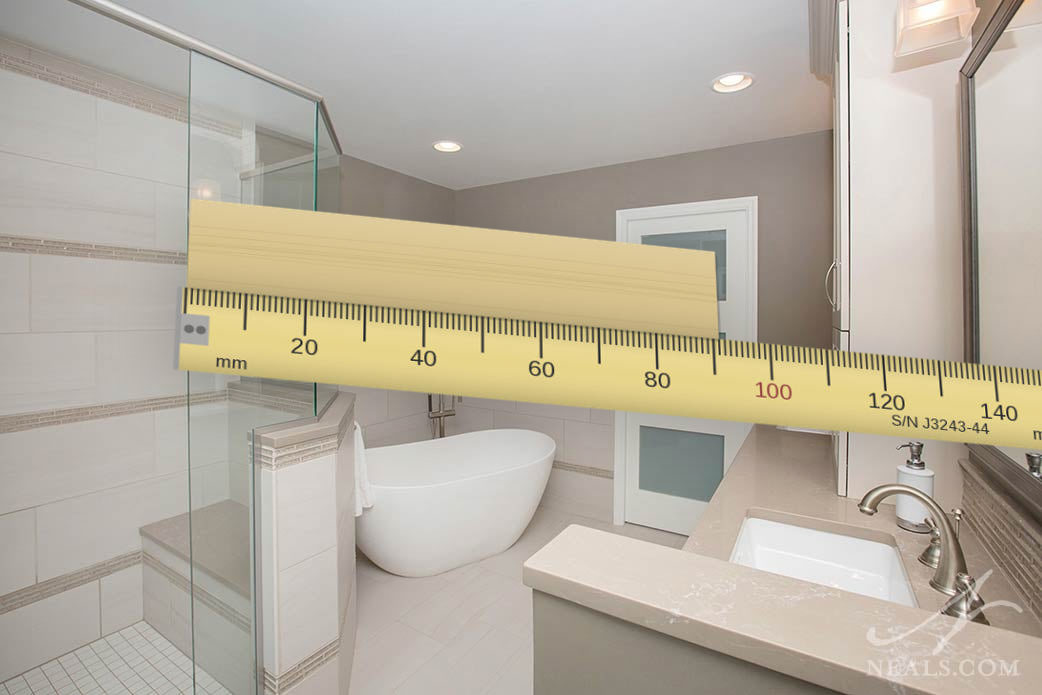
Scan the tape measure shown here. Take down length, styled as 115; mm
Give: 91; mm
